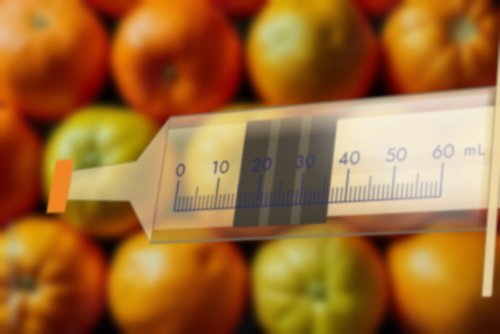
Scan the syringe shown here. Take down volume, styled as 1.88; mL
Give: 15; mL
